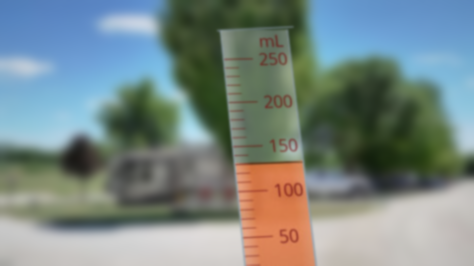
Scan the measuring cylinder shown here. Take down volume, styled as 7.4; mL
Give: 130; mL
